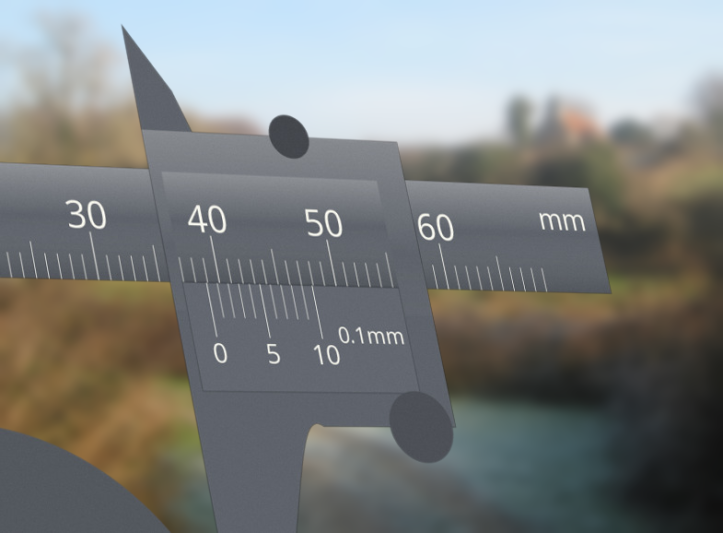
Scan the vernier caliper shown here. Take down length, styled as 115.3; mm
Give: 38.9; mm
